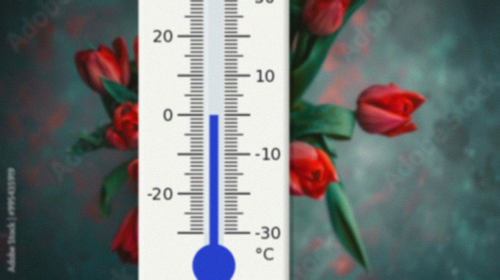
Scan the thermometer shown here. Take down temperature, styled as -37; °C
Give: 0; °C
